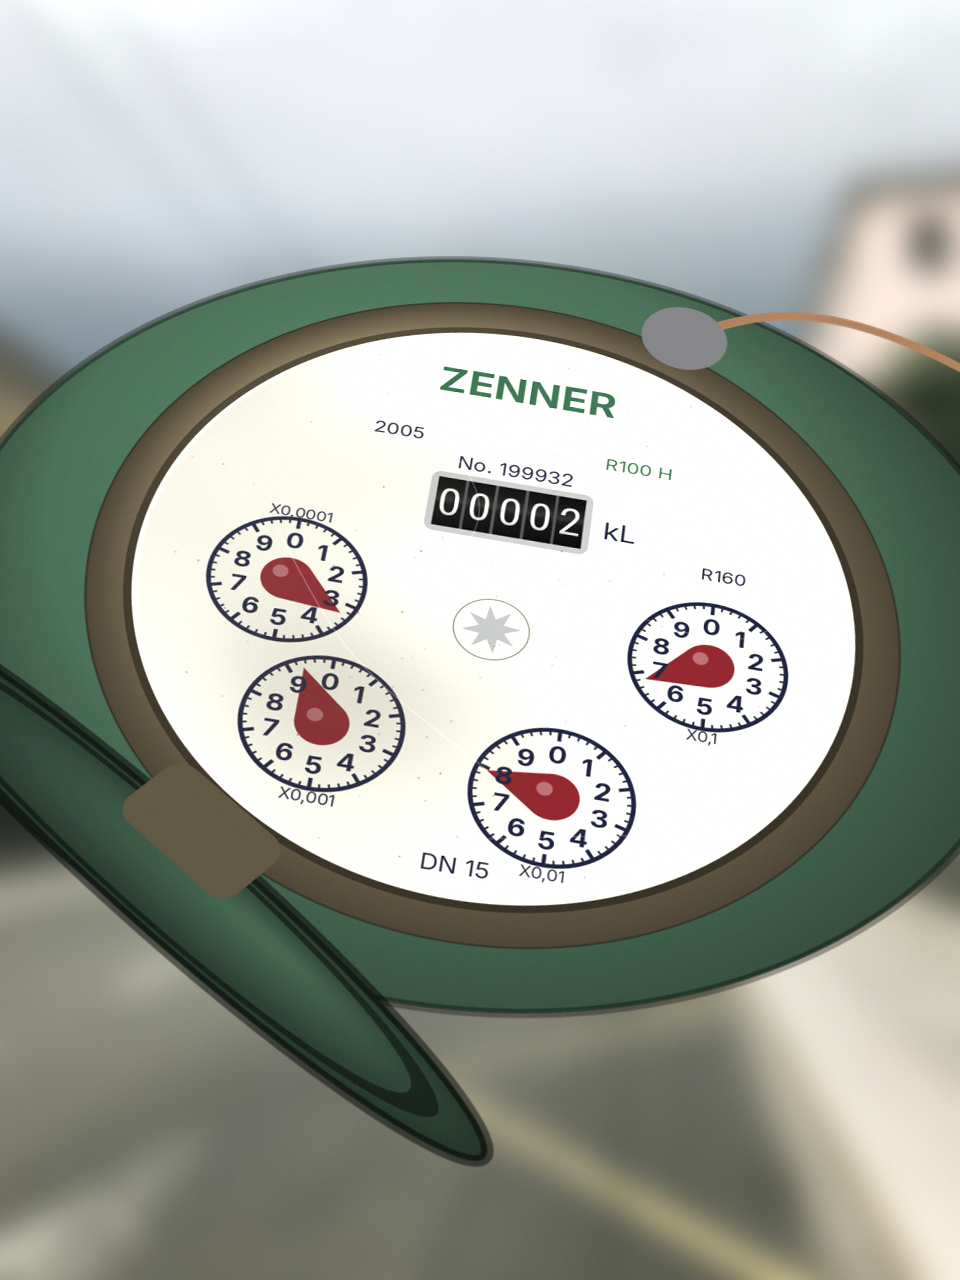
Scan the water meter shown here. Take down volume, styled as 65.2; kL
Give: 2.6793; kL
